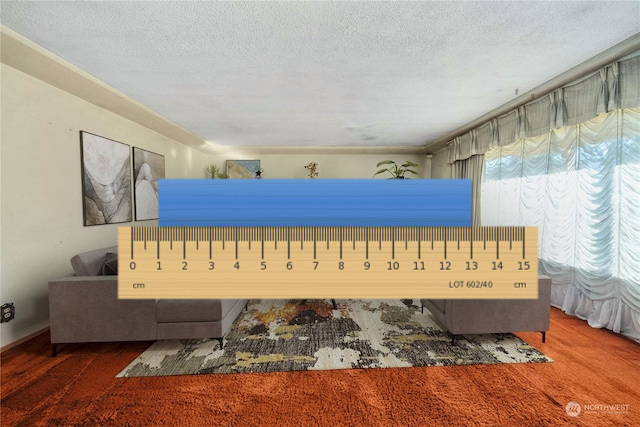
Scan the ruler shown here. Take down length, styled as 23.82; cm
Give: 12; cm
